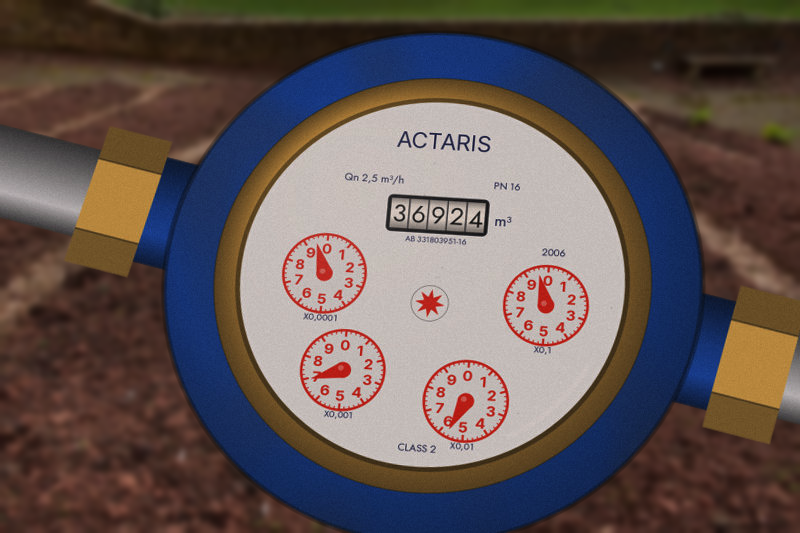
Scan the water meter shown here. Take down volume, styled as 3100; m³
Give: 36923.9569; m³
